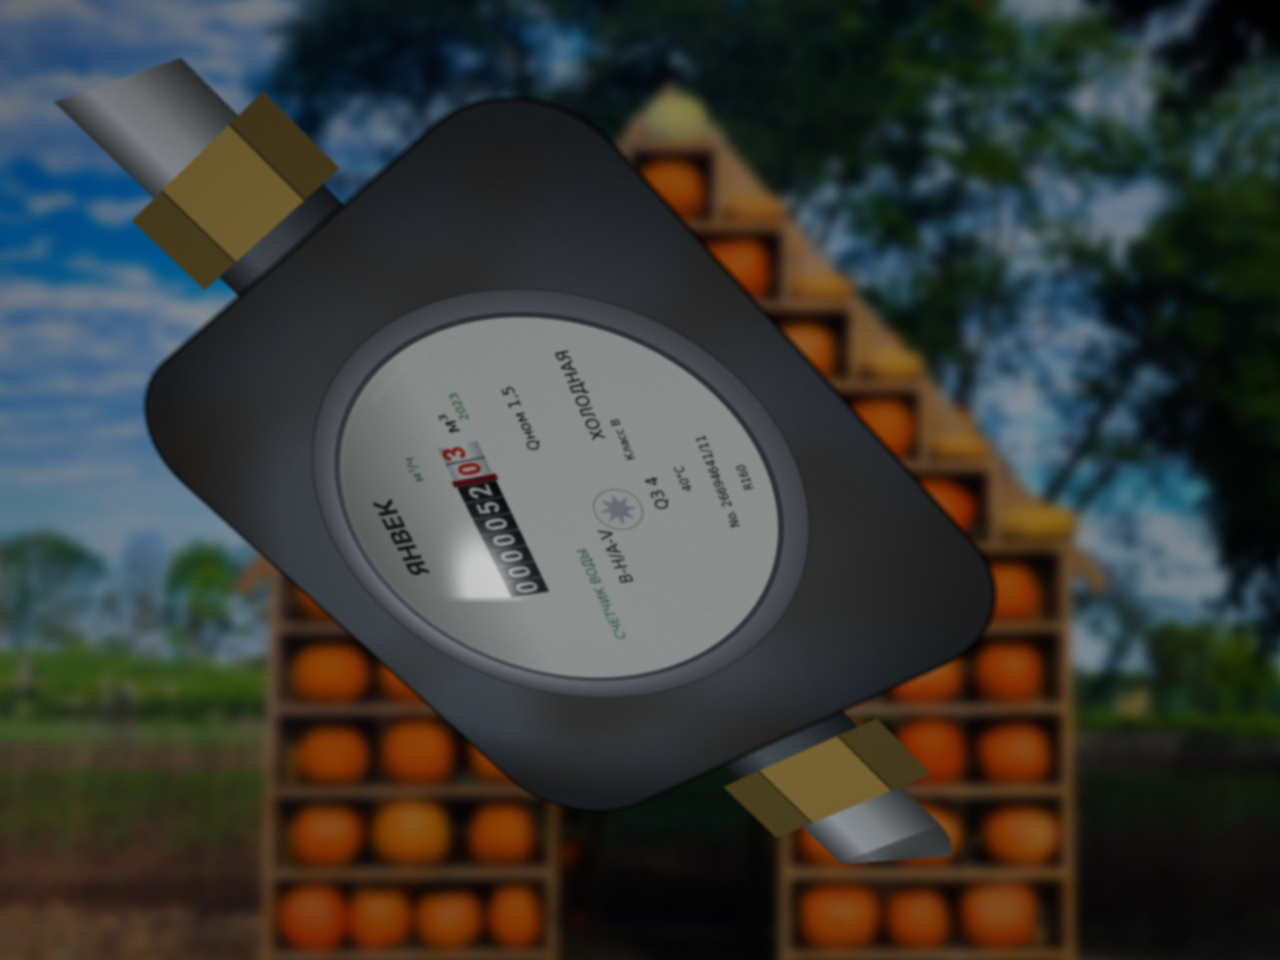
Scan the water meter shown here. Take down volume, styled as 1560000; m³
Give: 52.03; m³
